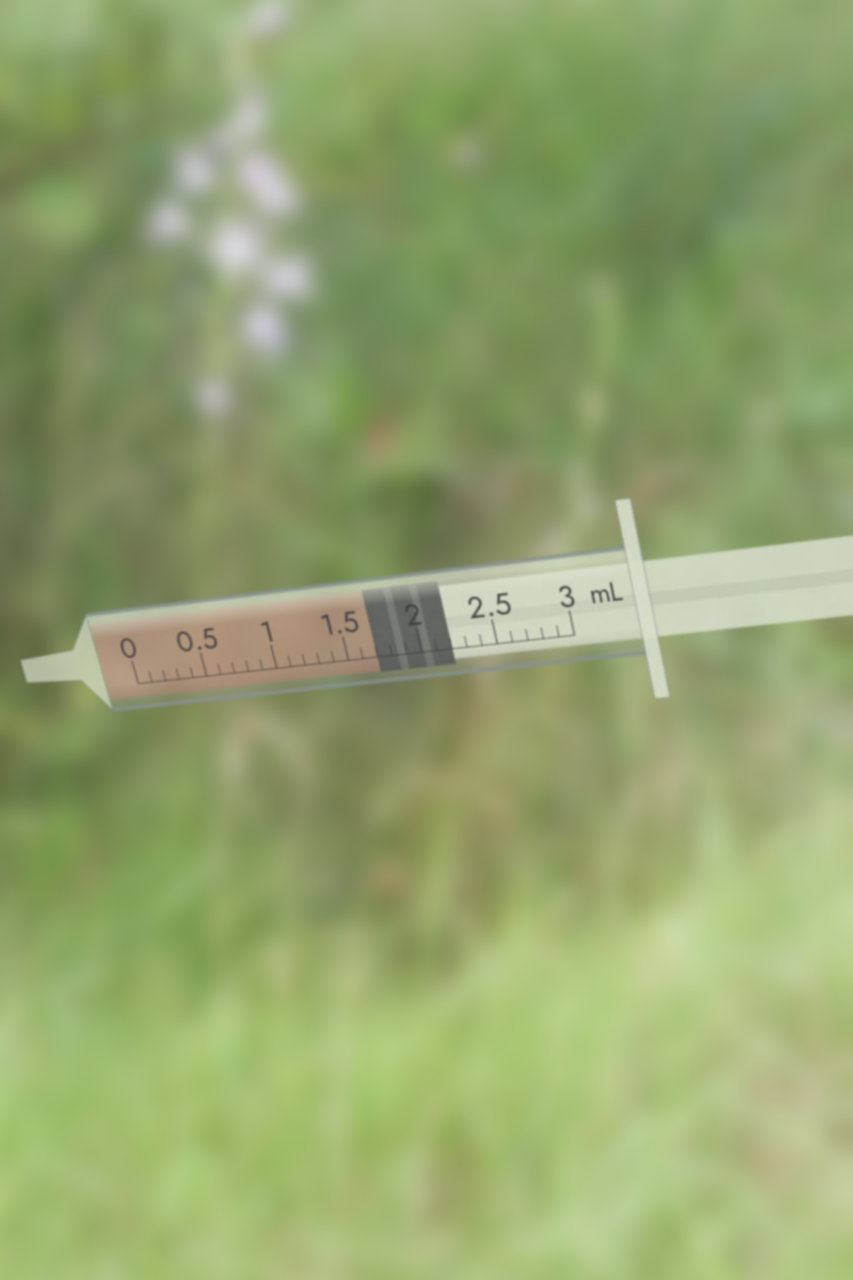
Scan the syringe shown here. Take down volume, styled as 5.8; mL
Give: 1.7; mL
